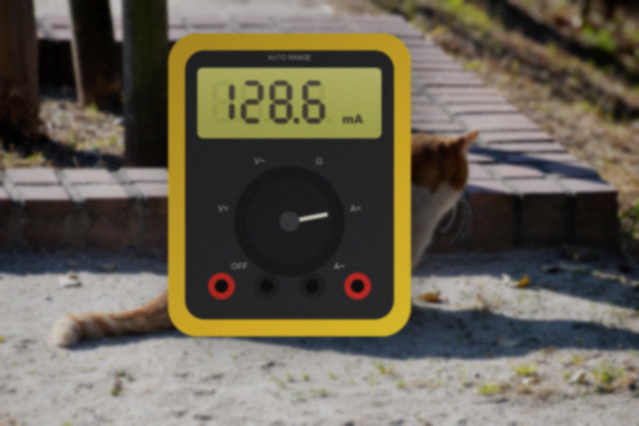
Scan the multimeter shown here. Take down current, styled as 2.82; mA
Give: 128.6; mA
